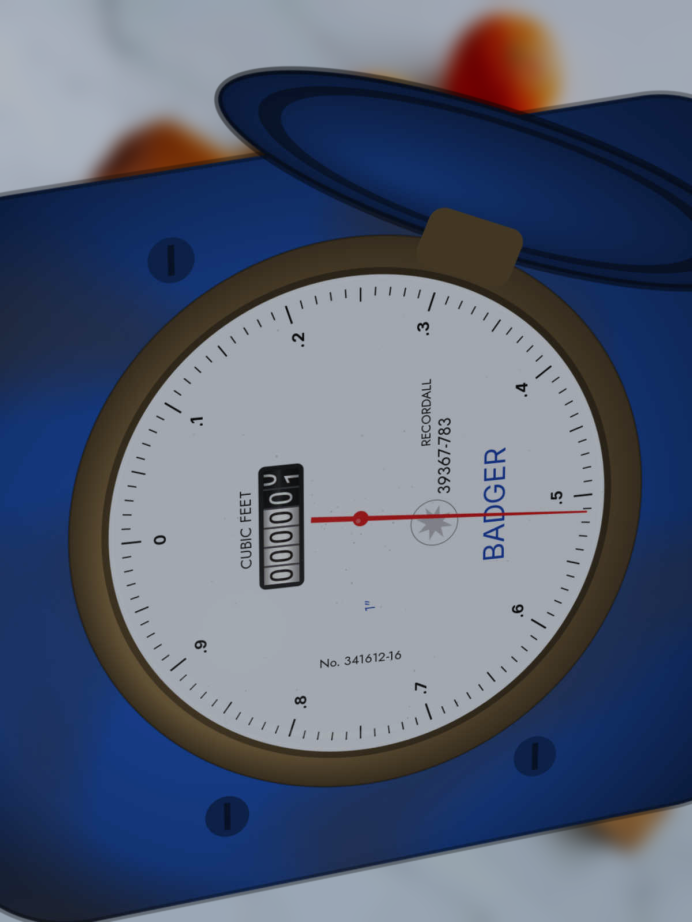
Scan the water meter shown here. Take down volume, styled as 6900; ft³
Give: 0.51; ft³
